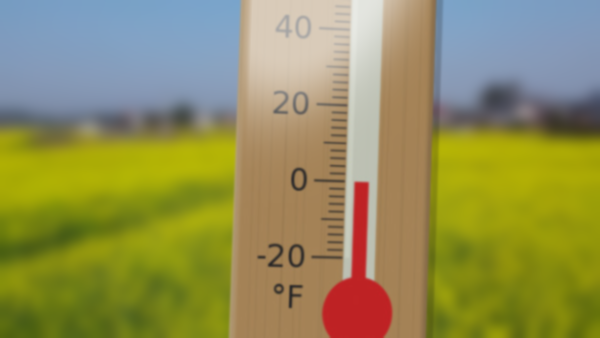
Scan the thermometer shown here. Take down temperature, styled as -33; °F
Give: 0; °F
